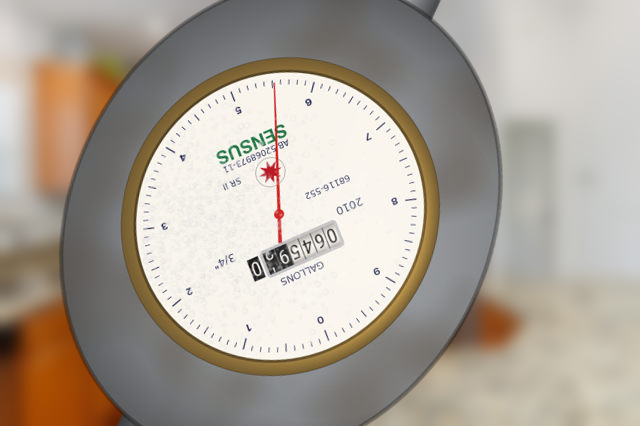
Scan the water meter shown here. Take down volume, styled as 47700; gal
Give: 645915.5; gal
